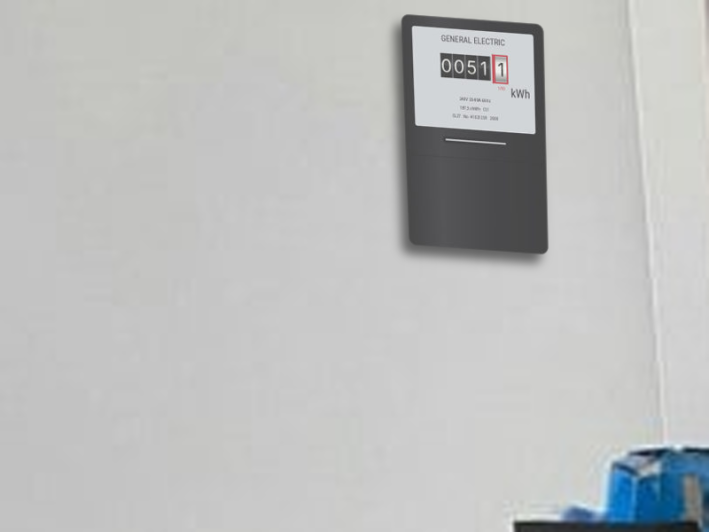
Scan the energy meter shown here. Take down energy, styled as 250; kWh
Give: 51.1; kWh
